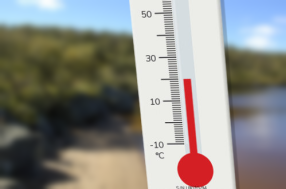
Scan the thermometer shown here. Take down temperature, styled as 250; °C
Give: 20; °C
